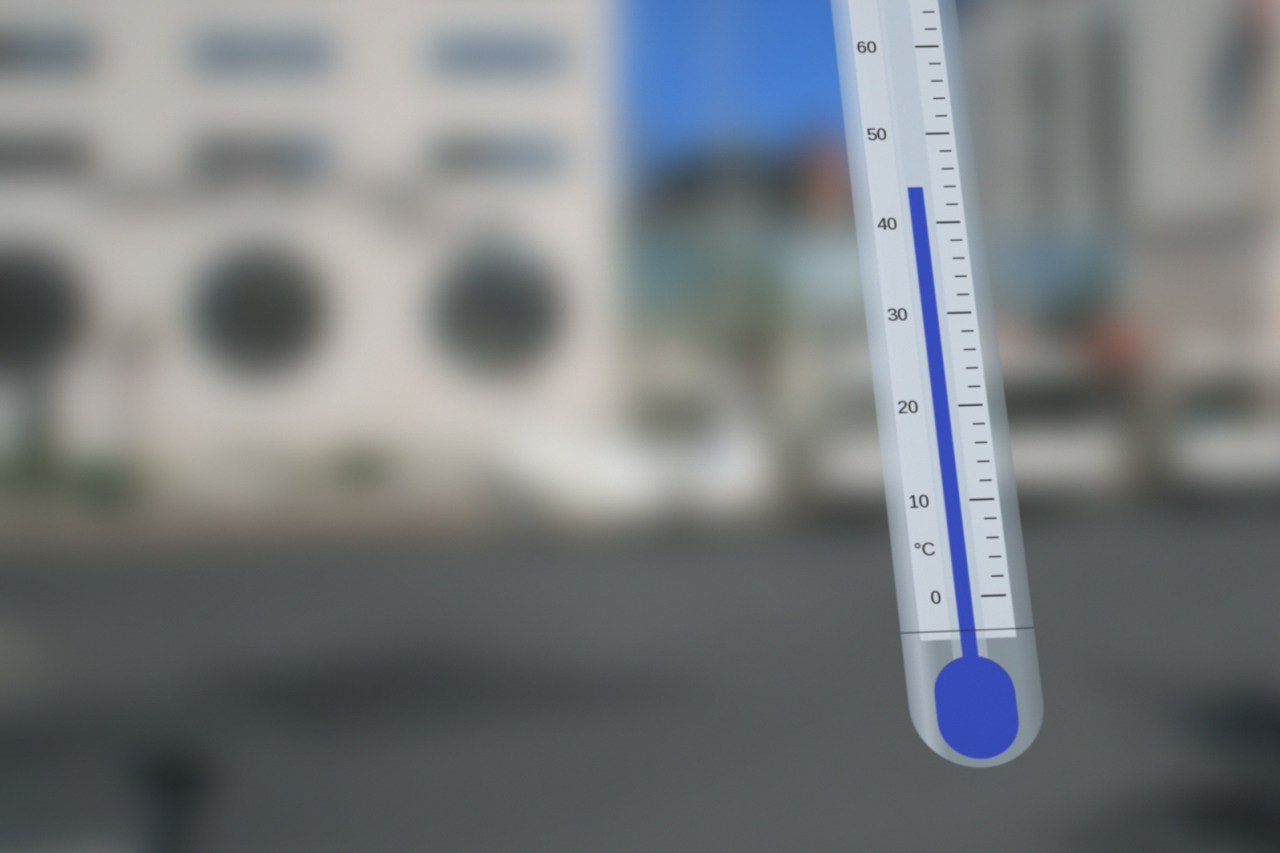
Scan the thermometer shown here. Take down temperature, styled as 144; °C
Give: 44; °C
